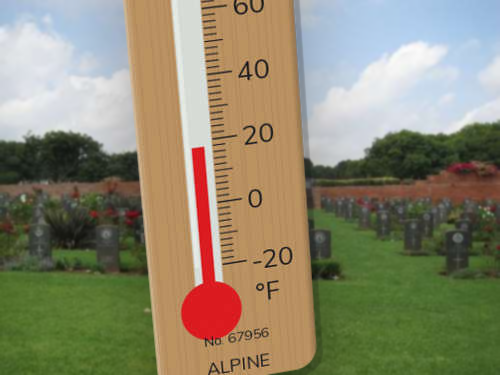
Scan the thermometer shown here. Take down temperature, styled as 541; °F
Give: 18; °F
